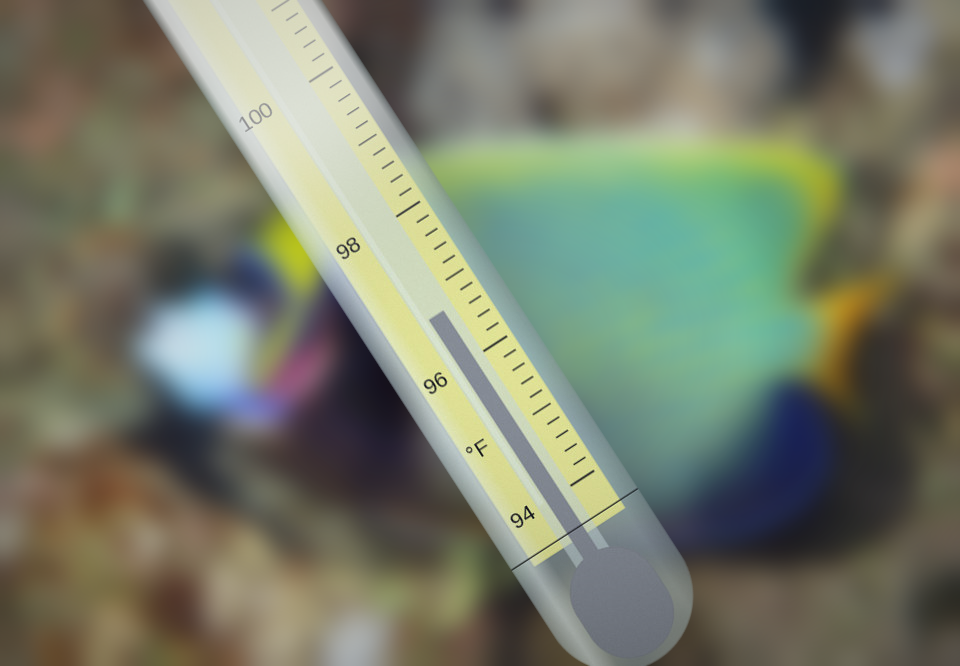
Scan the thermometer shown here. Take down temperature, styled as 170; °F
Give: 96.7; °F
